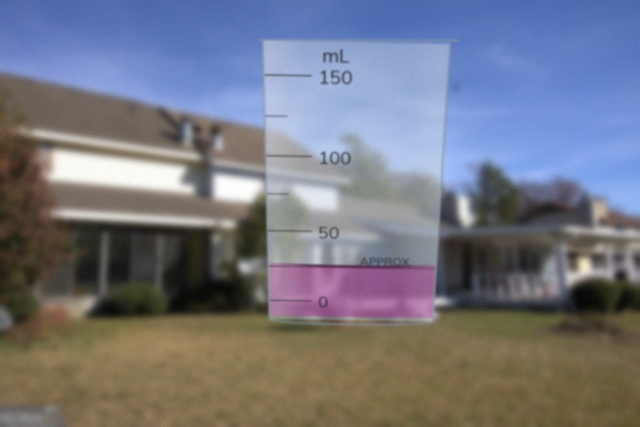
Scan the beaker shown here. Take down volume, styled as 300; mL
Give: 25; mL
